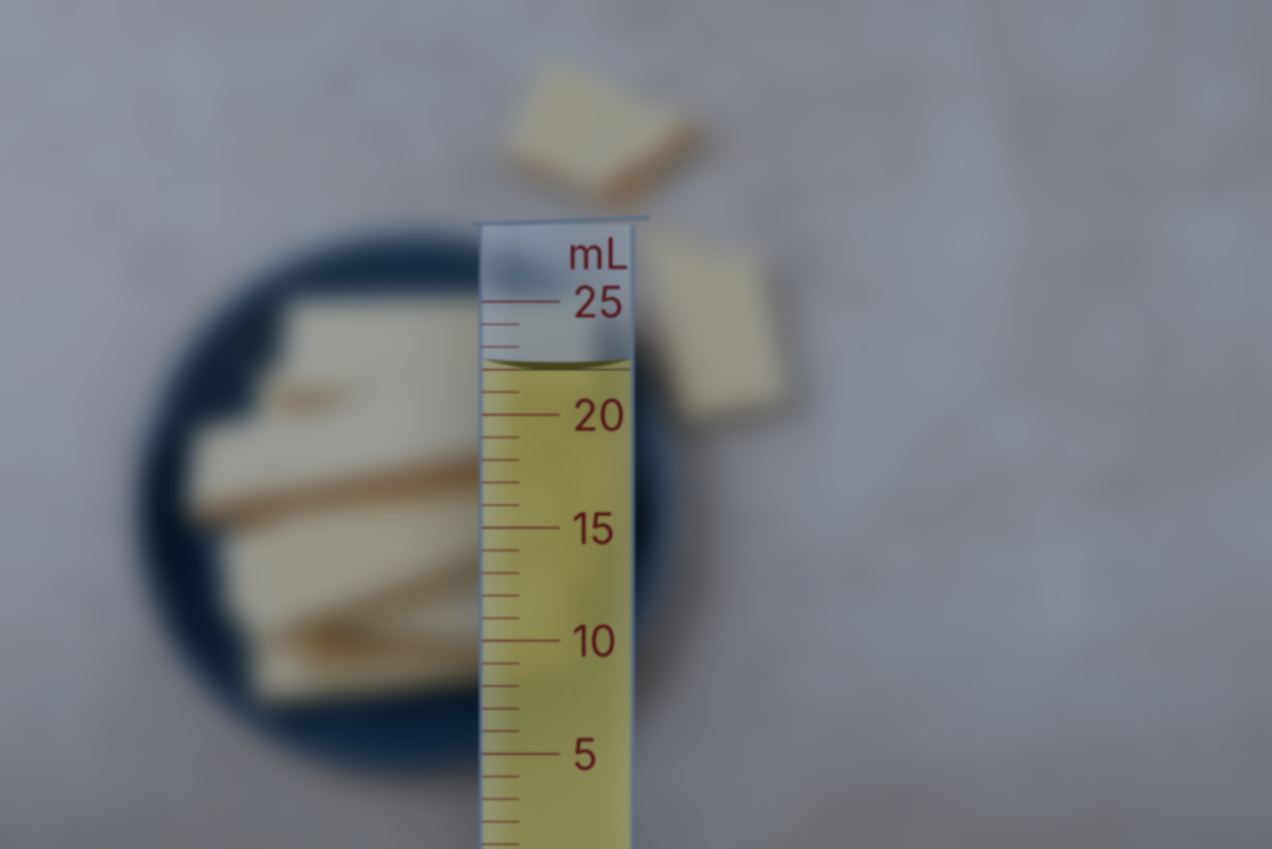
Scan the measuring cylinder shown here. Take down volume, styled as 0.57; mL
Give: 22; mL
